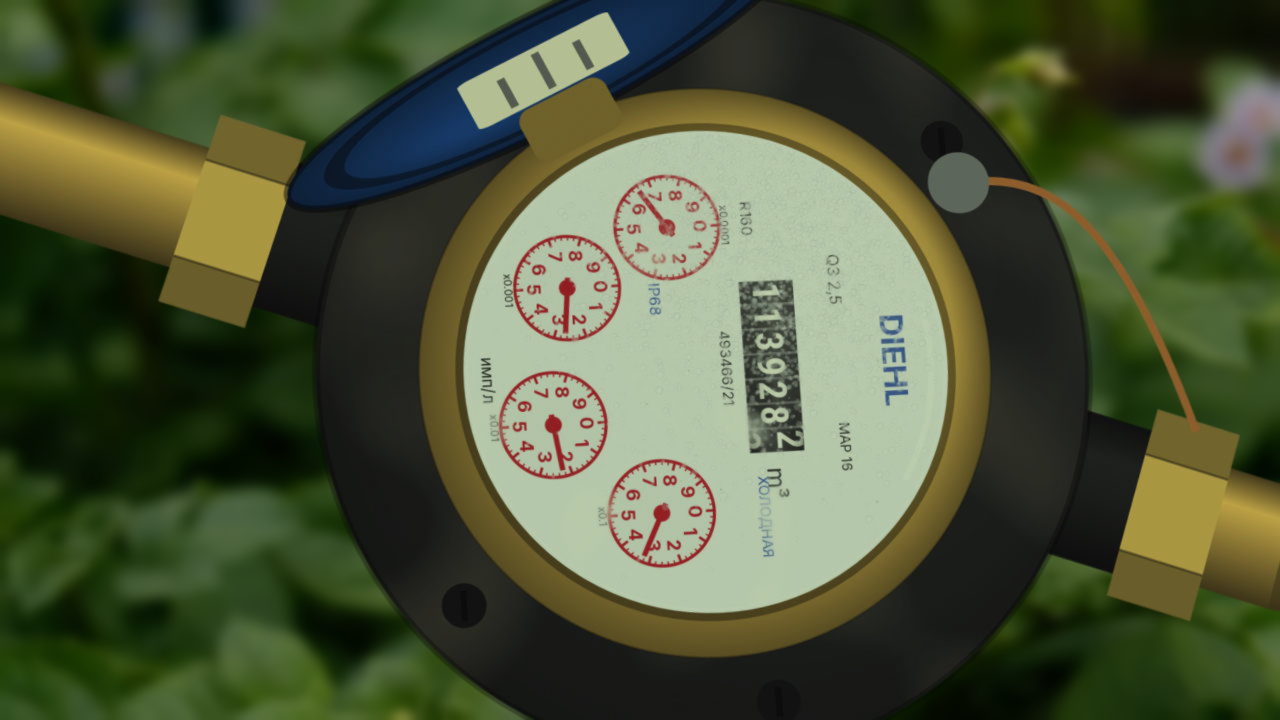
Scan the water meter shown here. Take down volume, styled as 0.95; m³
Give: 1139282.3226; m³
